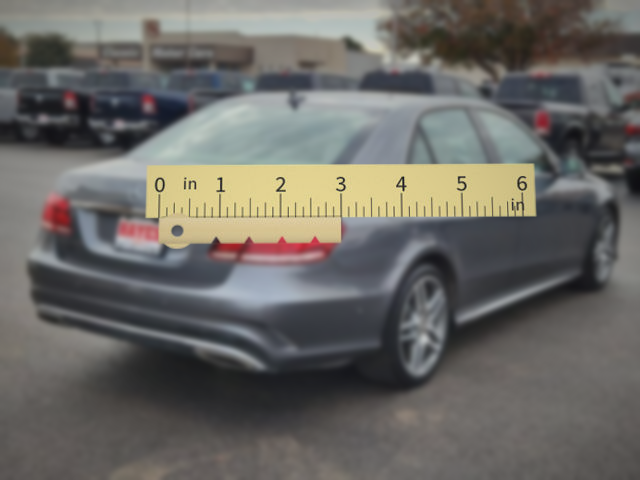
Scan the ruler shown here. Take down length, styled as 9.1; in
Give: 3; in
